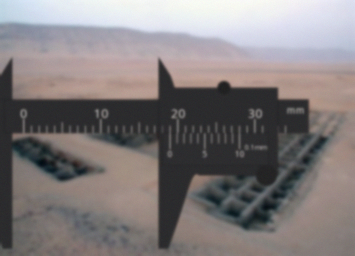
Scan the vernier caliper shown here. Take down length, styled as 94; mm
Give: 19.0; mm
